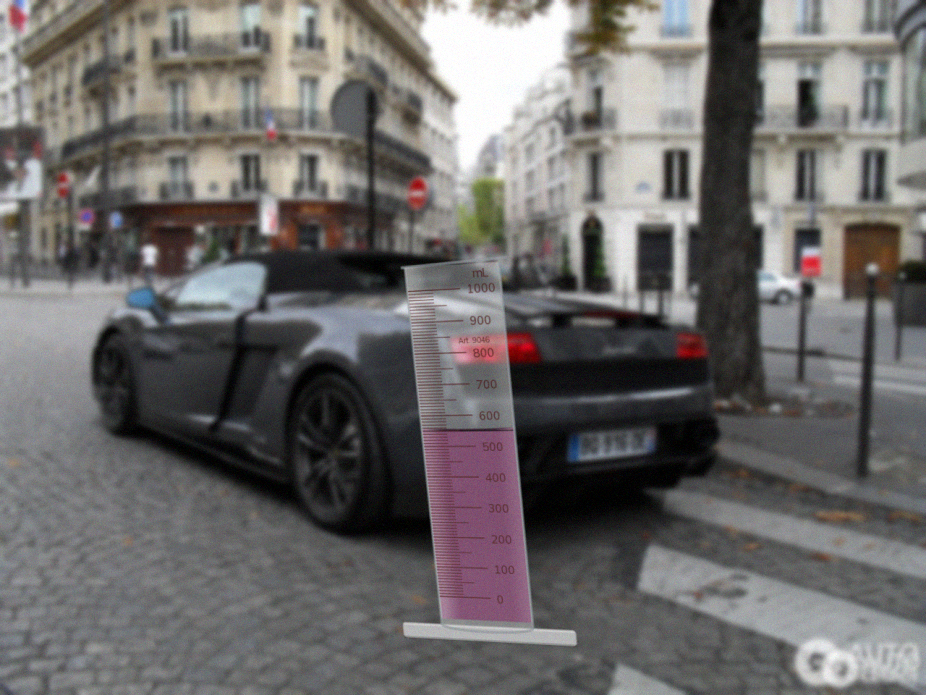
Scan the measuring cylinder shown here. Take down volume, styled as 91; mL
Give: 550; mL
